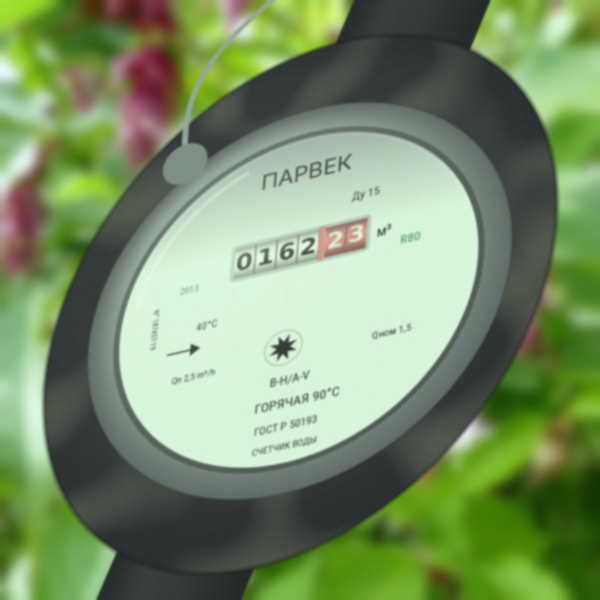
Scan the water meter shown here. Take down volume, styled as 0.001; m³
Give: 162.23; m³
